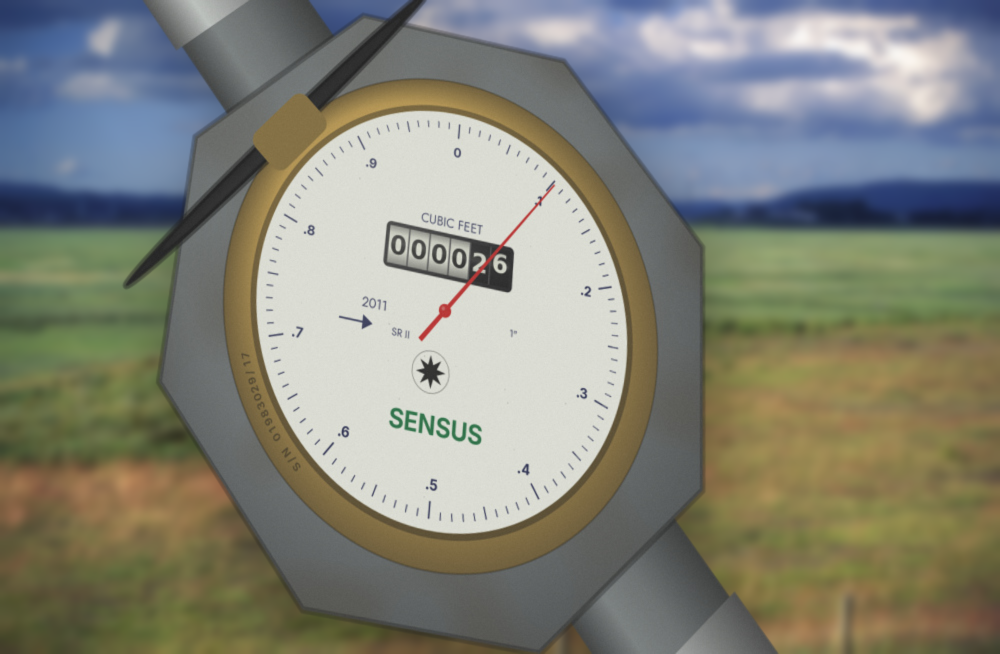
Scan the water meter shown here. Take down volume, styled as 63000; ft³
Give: 26.10; ft³
